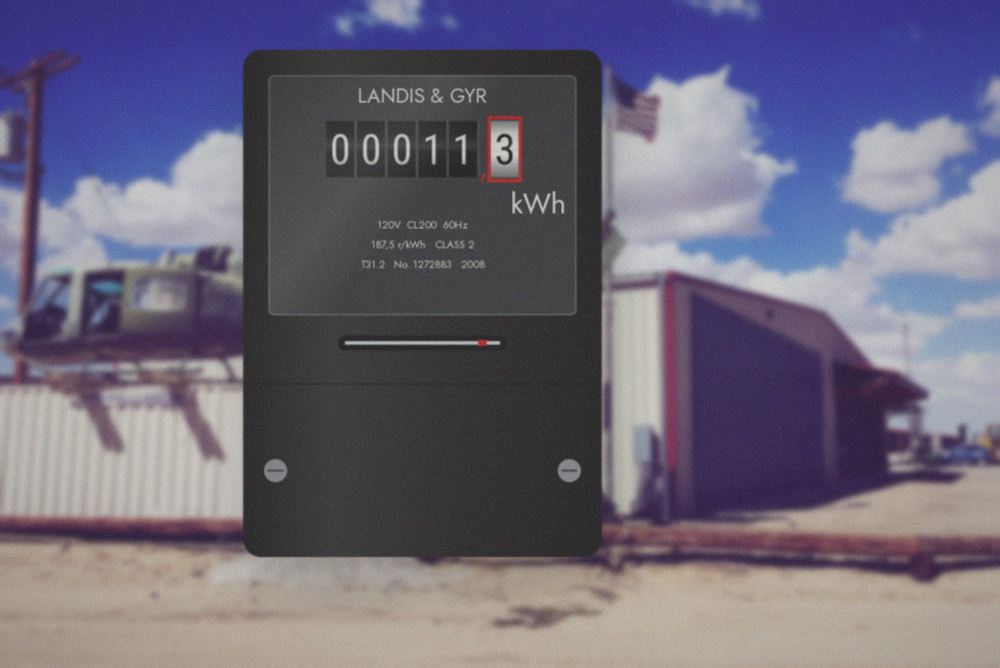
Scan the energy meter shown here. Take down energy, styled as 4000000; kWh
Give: 11.3; kWh
